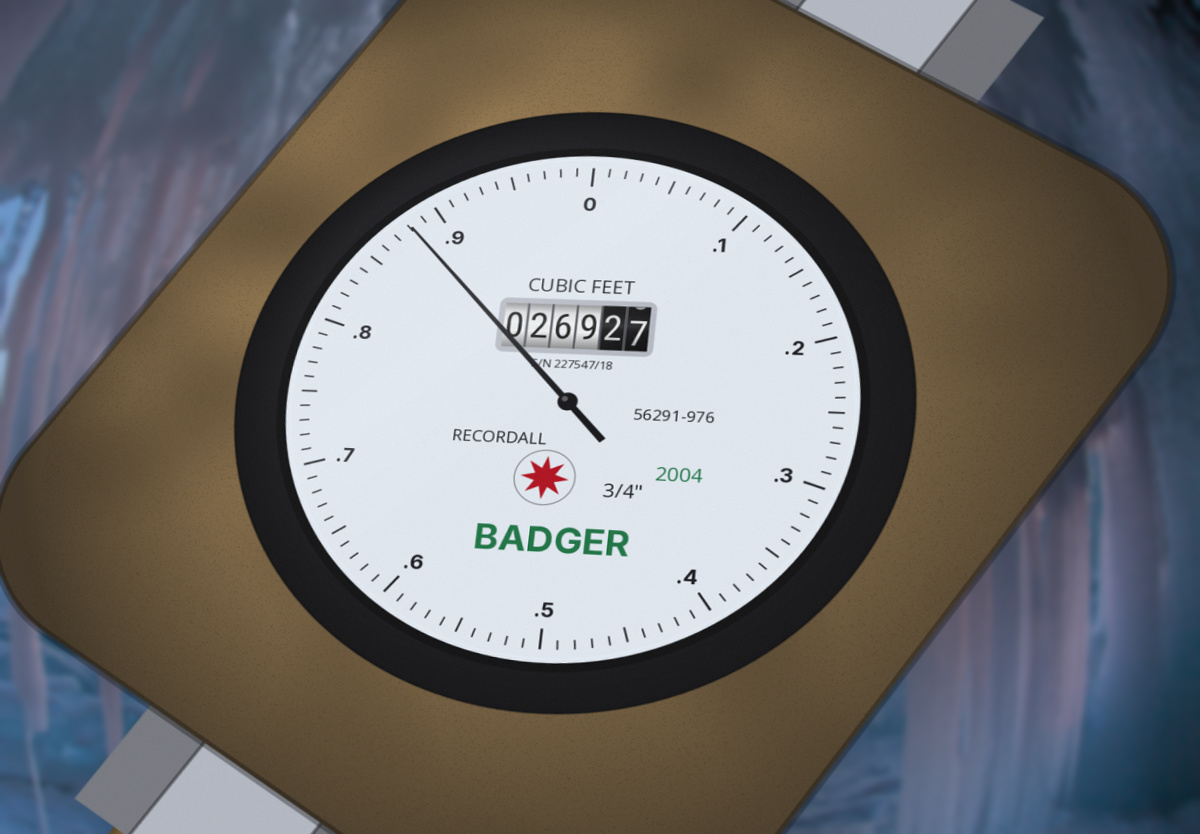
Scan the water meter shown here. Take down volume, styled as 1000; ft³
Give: 26926.88; ft³
